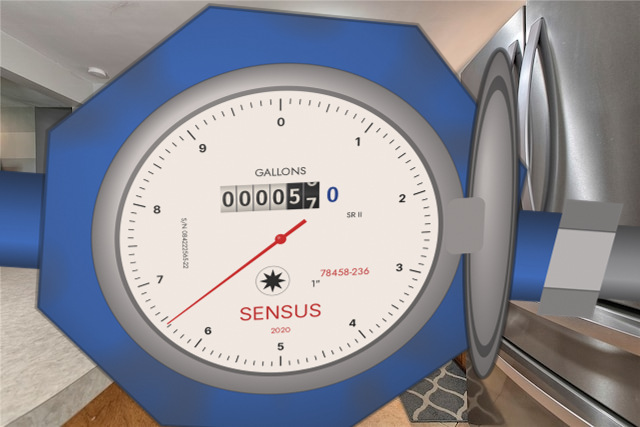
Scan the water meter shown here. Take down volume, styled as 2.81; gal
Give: 566.4; gal
